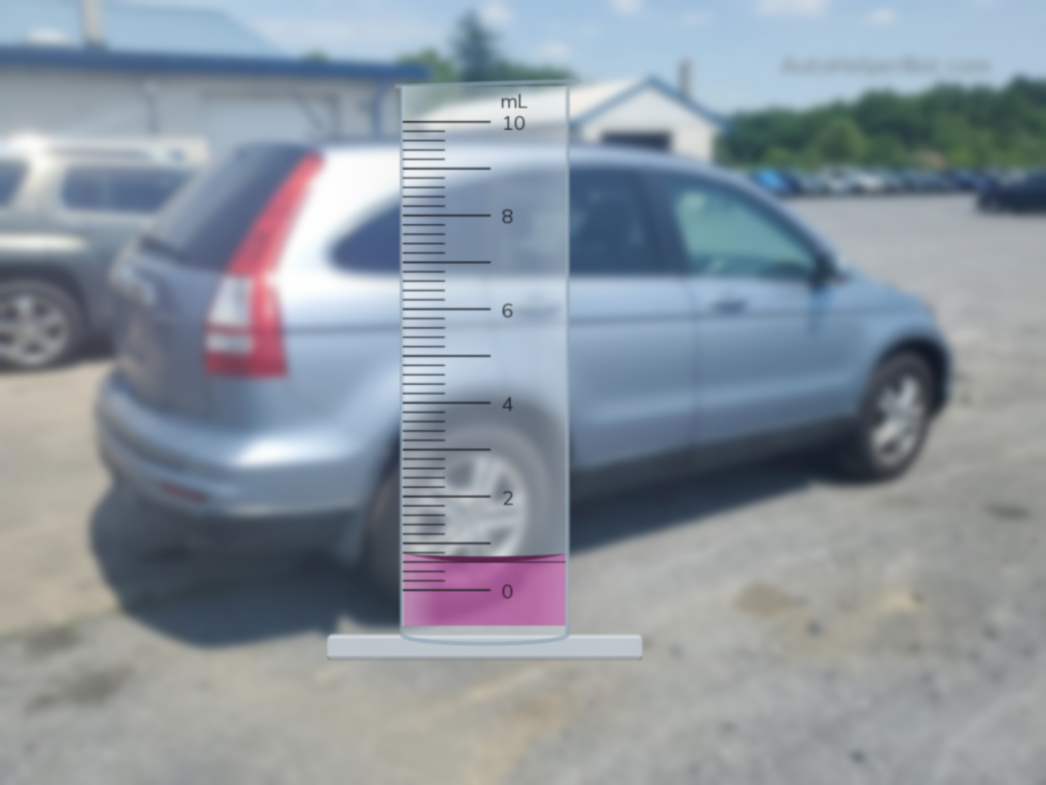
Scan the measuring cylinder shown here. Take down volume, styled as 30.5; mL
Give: 0.6; mL
